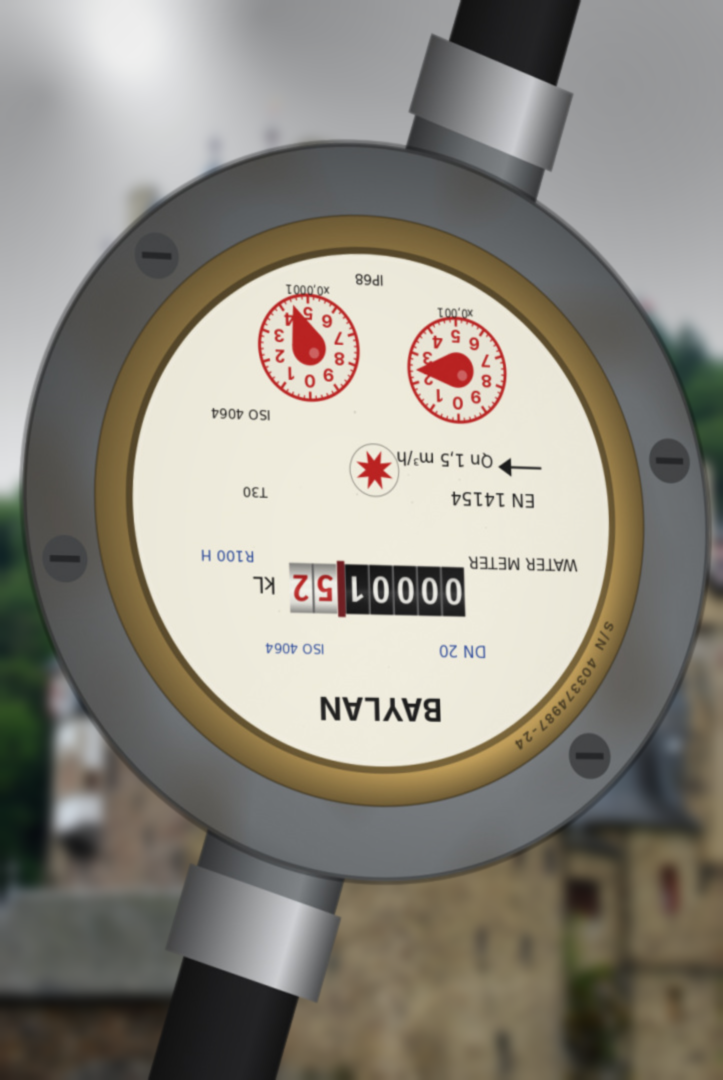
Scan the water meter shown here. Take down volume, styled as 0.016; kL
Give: 1.5224; kL
